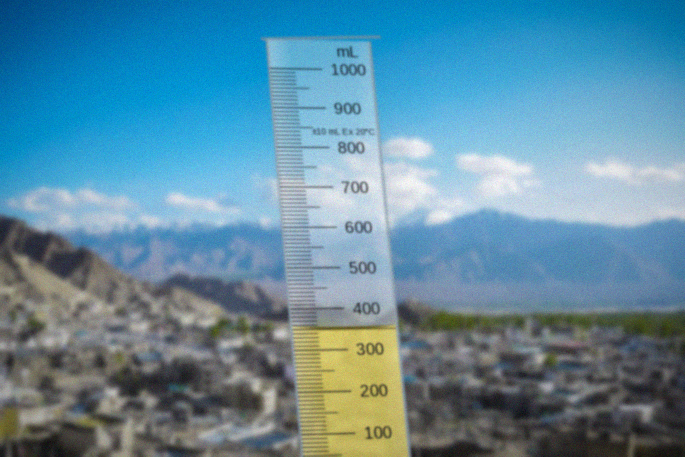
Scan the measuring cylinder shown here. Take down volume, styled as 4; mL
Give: 350; mL
